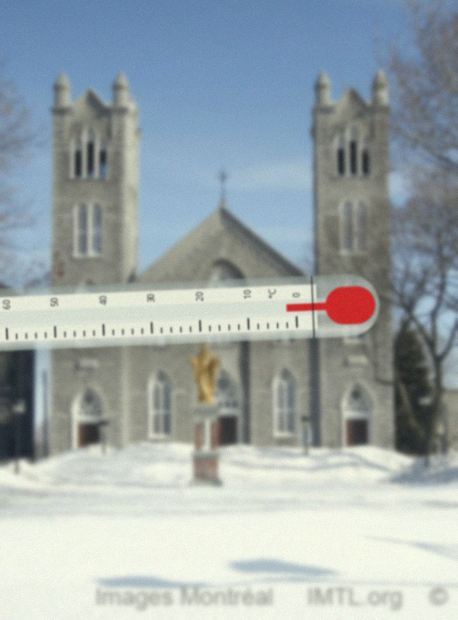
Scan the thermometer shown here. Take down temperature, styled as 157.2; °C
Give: 2; °C
